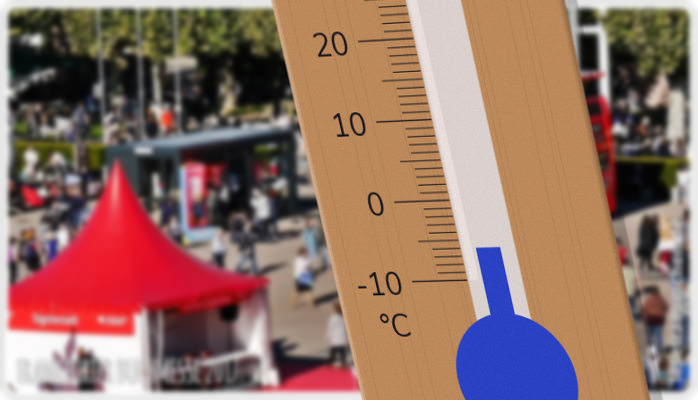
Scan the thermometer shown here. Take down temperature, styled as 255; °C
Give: -6; °C
